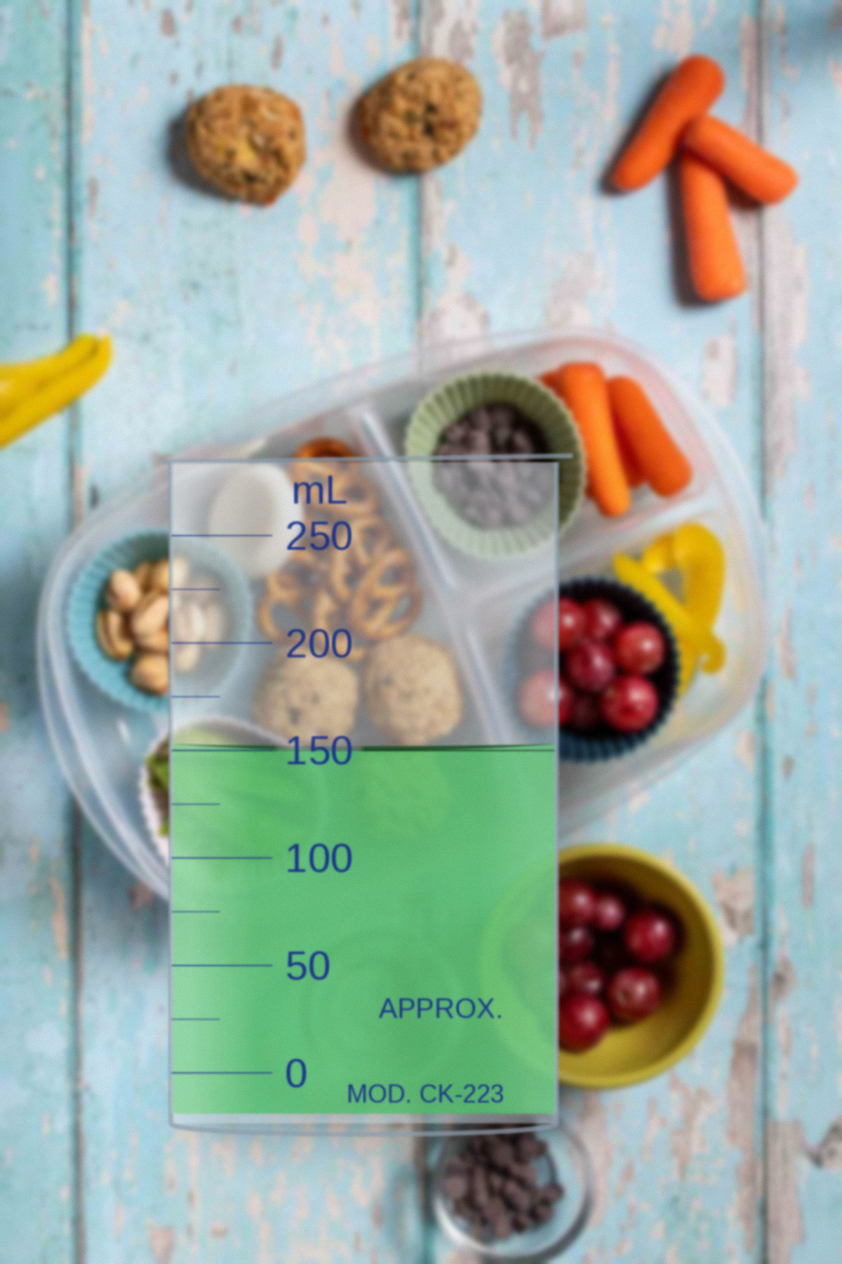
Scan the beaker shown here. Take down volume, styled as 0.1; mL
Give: 150; mL
